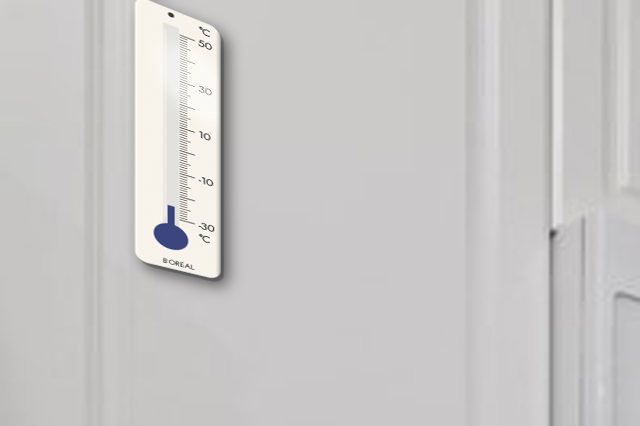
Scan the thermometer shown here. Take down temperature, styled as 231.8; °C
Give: -25; °C
